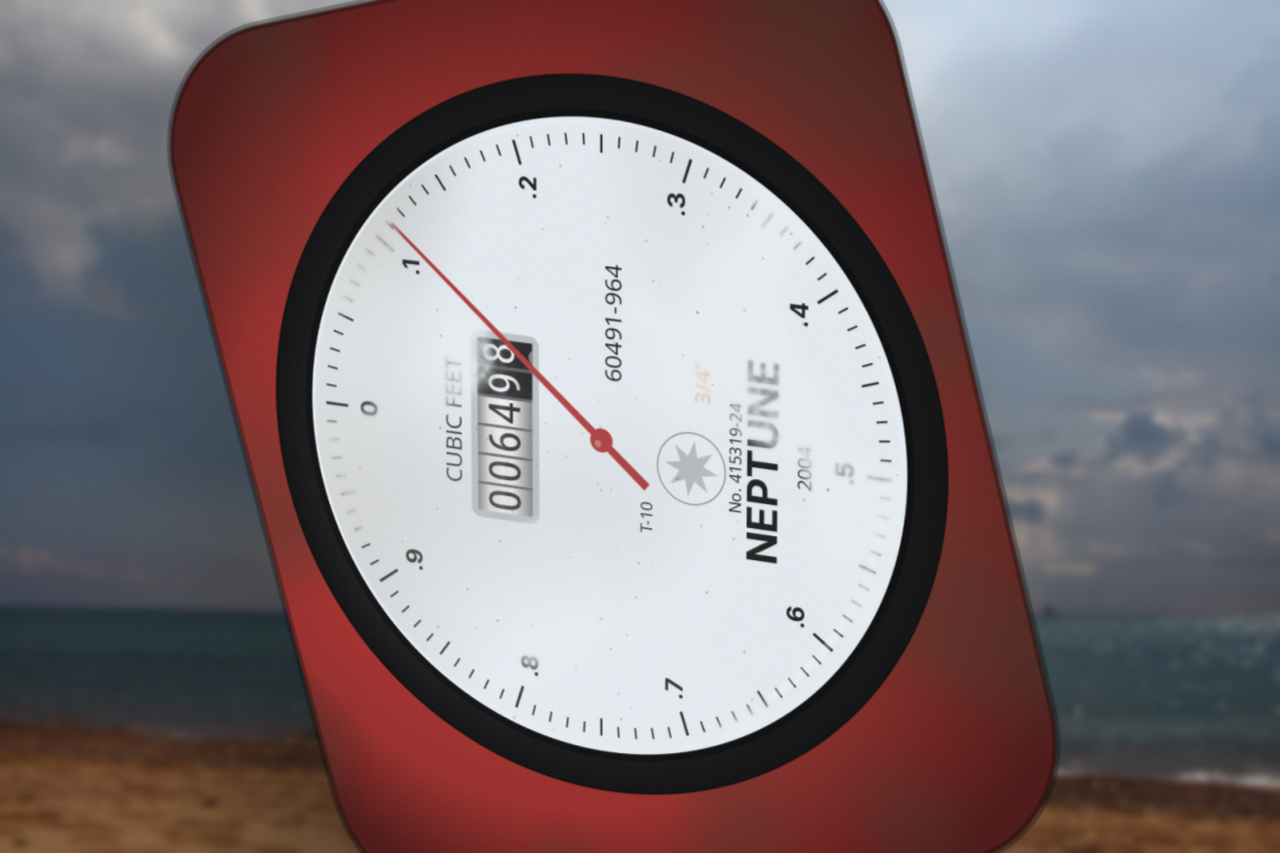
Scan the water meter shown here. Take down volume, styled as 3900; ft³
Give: 6498.11; ft³
